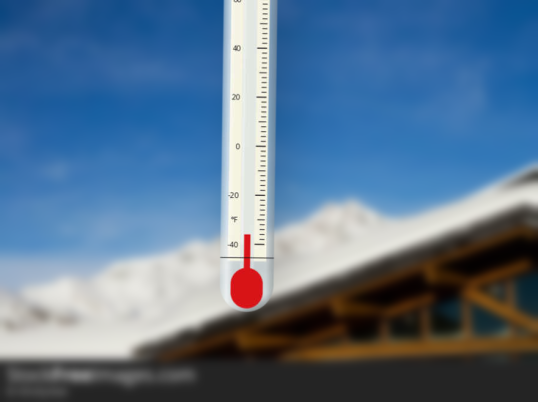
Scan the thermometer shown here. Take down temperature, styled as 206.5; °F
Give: -36; °F
